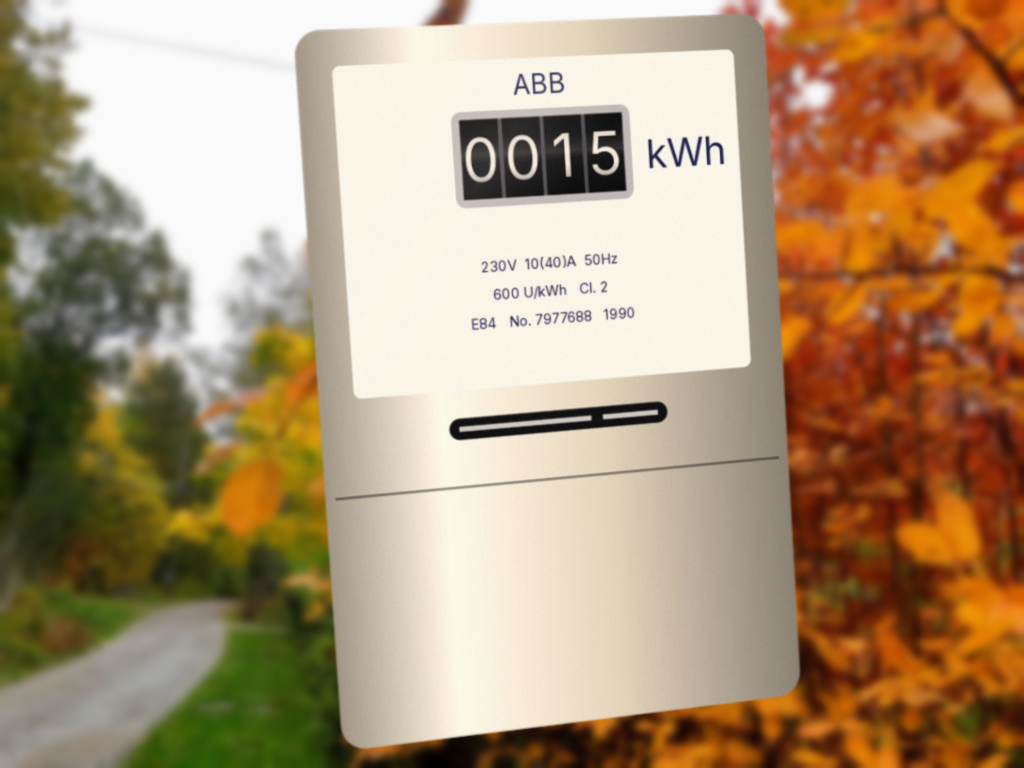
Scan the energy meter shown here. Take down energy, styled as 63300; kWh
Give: 15; kWh
